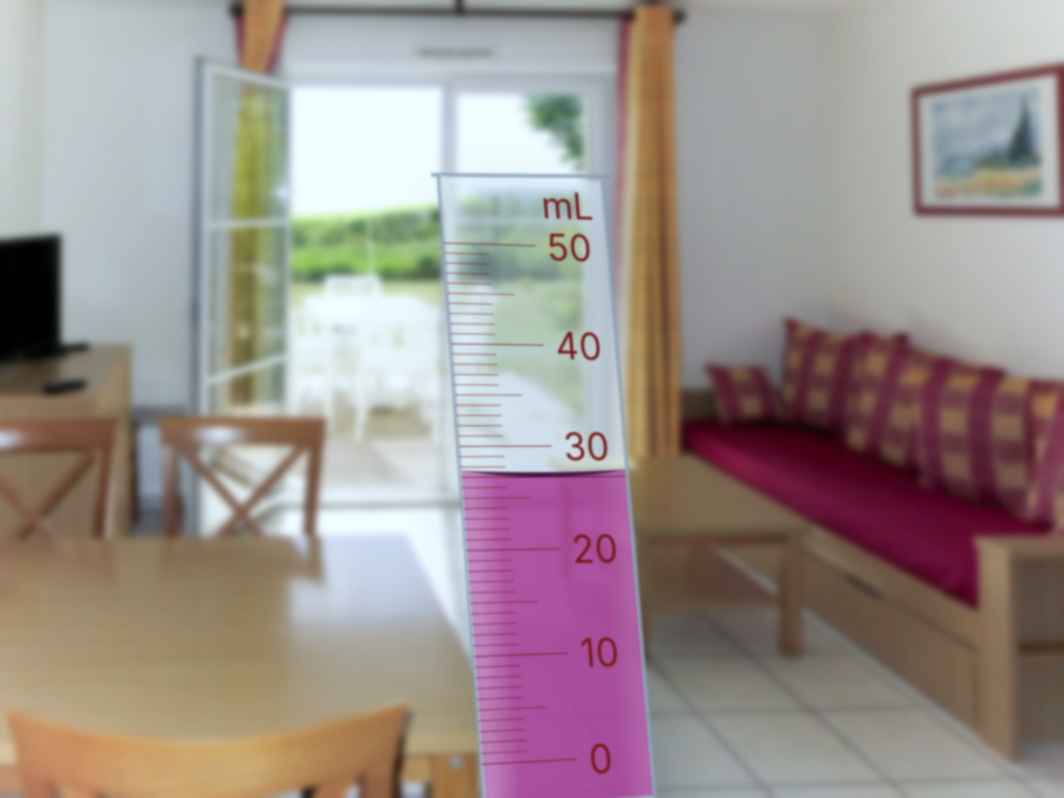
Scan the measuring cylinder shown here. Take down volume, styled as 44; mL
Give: 27; mL
